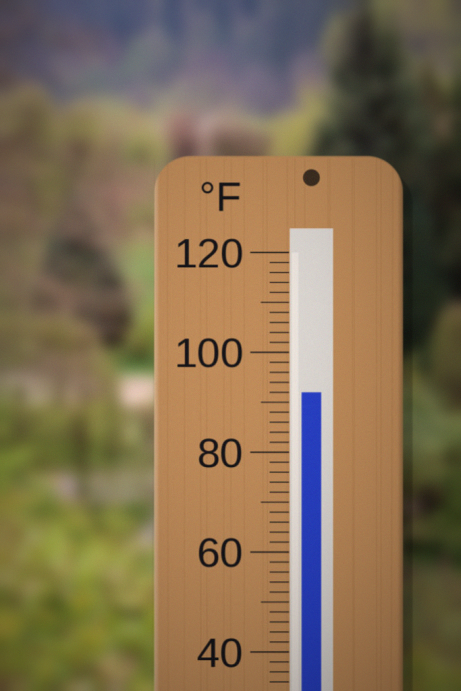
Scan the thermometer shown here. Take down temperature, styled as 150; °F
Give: 92; °F
